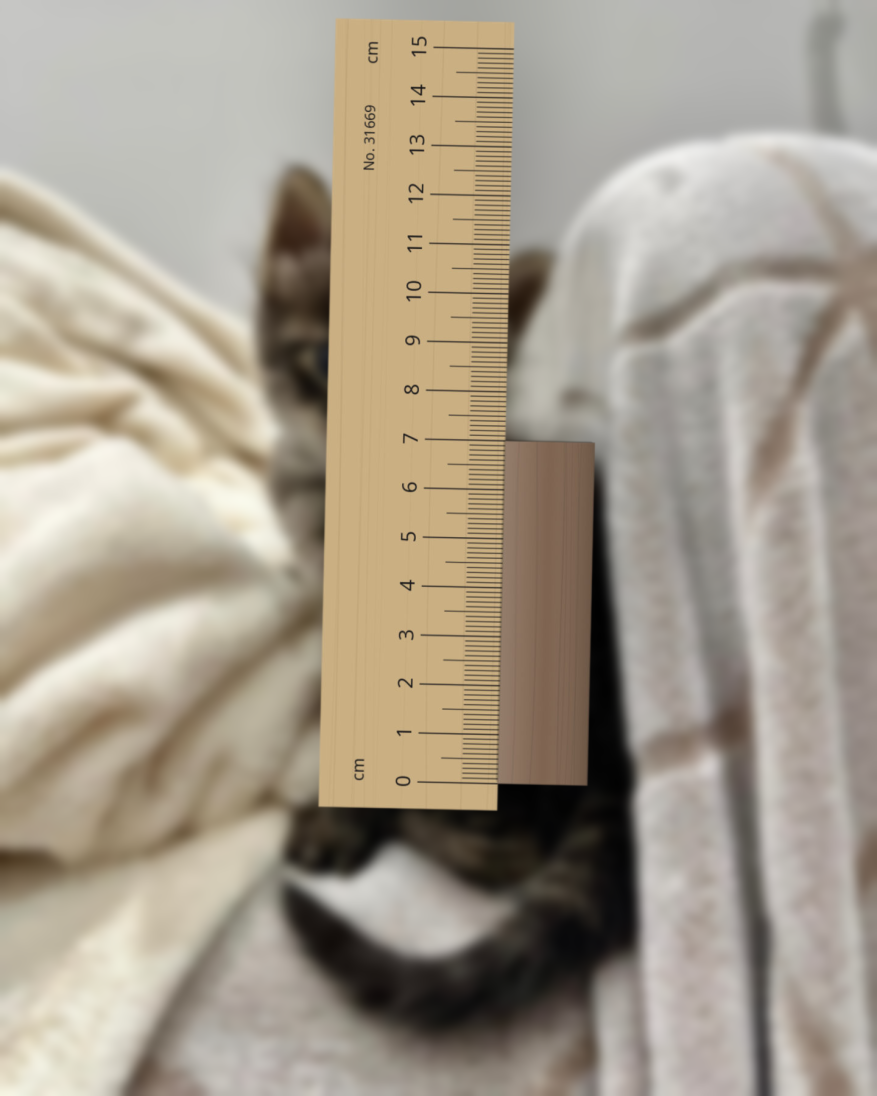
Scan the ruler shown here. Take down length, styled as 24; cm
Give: 7; cm
